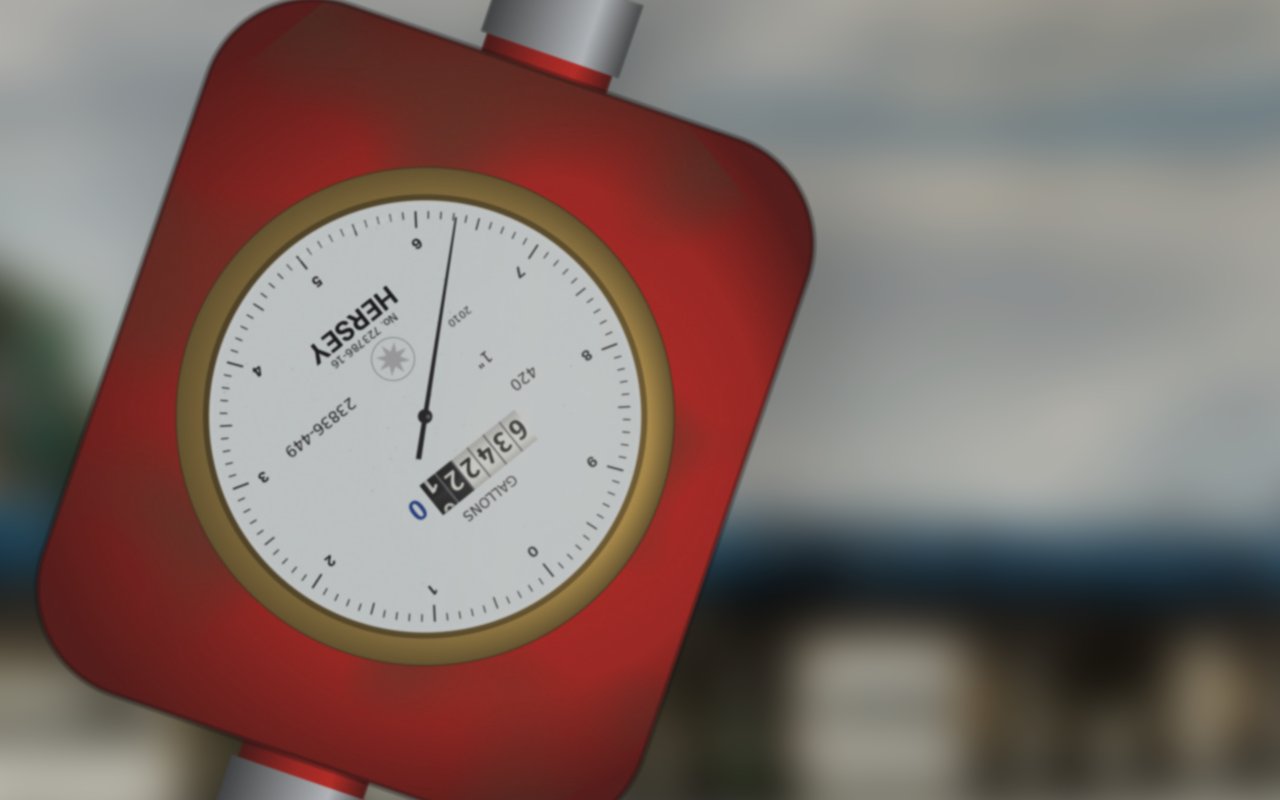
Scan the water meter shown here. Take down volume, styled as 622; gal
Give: 6342206.3; gal
